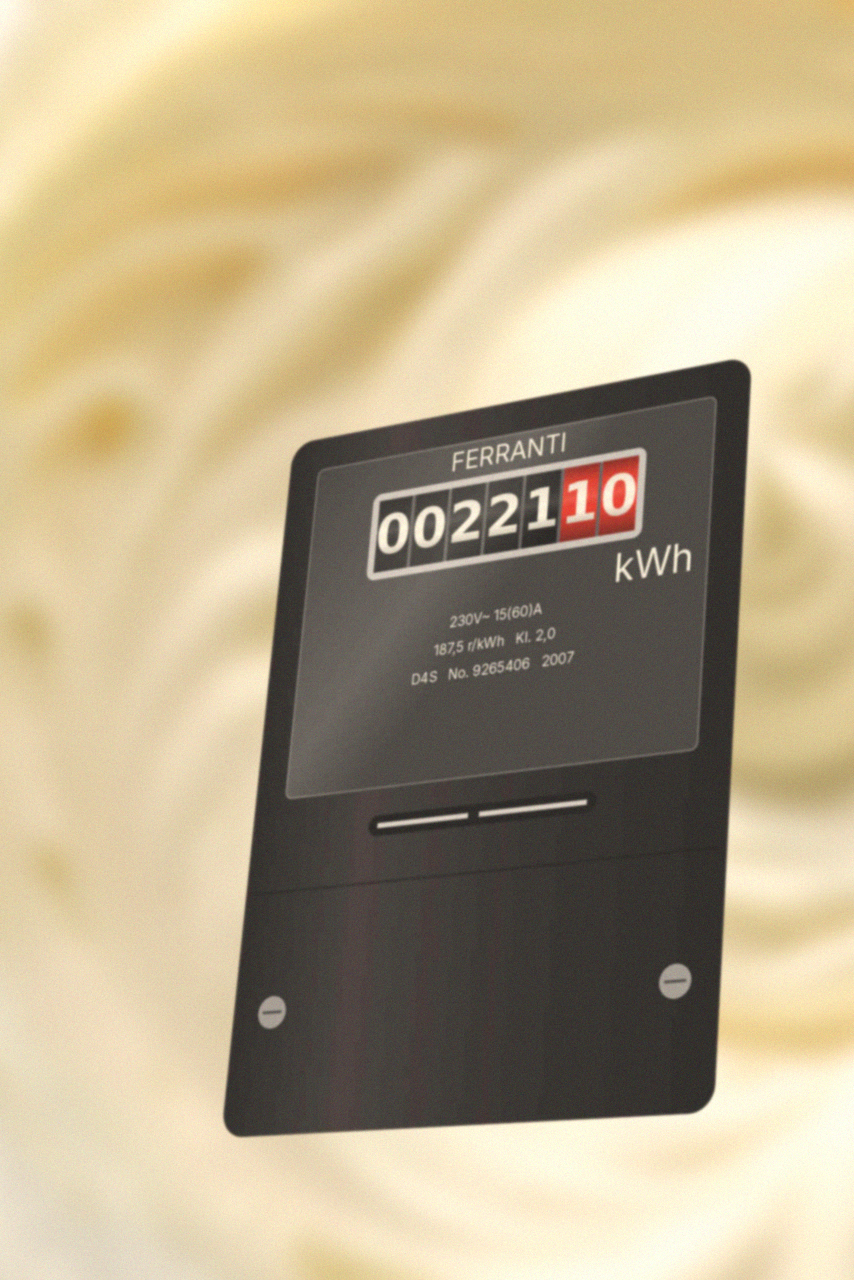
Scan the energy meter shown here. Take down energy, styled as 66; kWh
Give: 221.10; kWh
